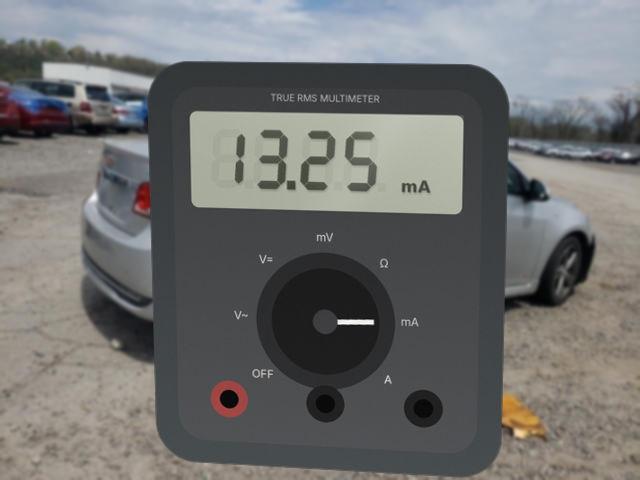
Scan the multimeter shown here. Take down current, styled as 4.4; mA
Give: 13.25; mA
